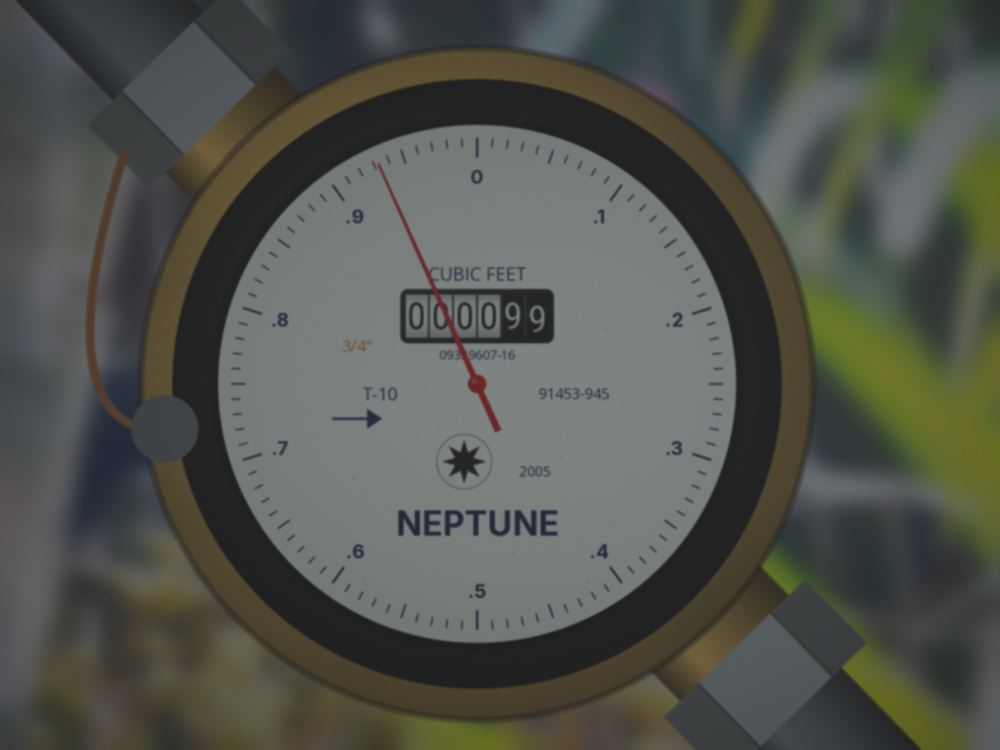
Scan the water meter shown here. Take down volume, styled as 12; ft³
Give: 98.93; ft³
